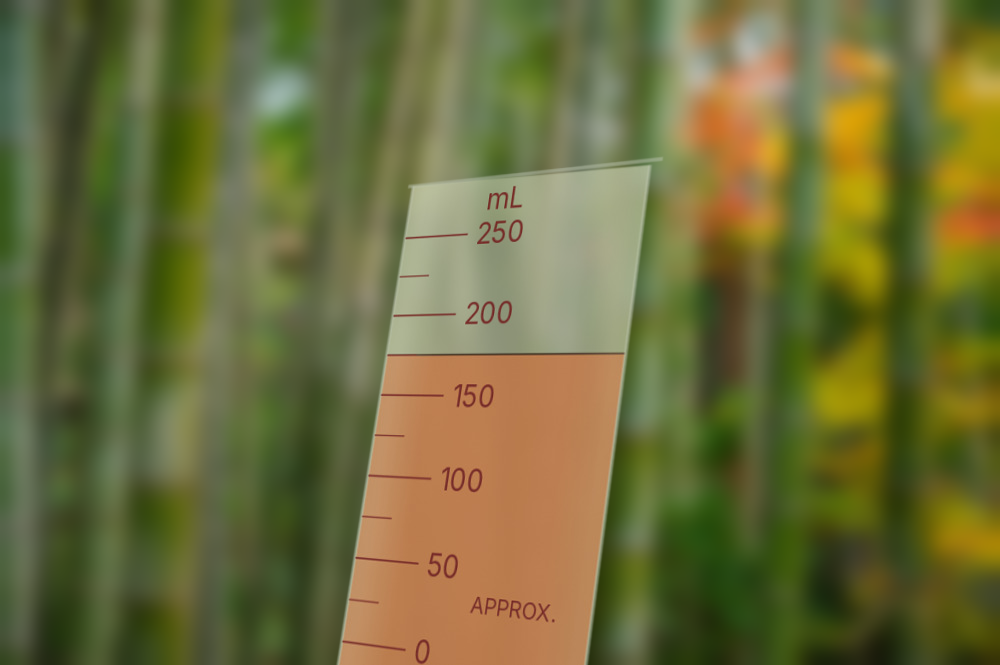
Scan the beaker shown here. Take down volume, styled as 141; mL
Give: 175; mL
